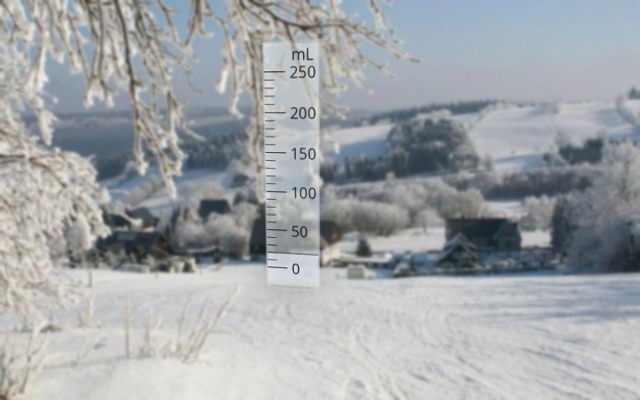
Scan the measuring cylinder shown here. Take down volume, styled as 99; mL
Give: 20; mL
